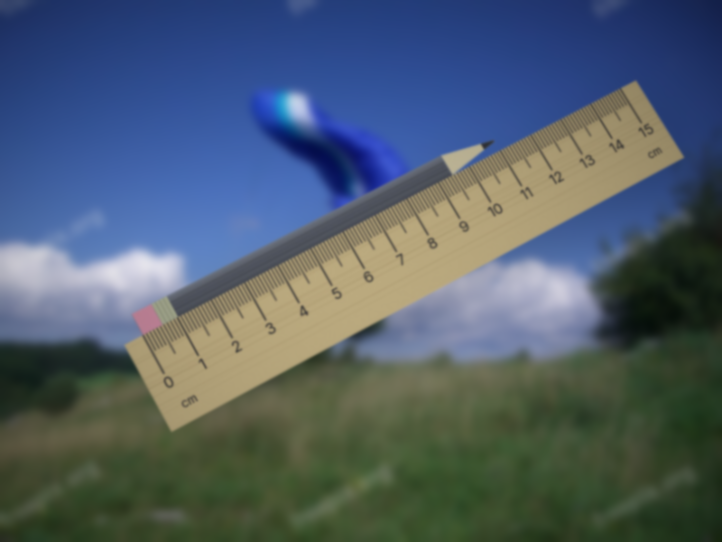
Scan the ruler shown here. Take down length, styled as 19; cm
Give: 11; cm
